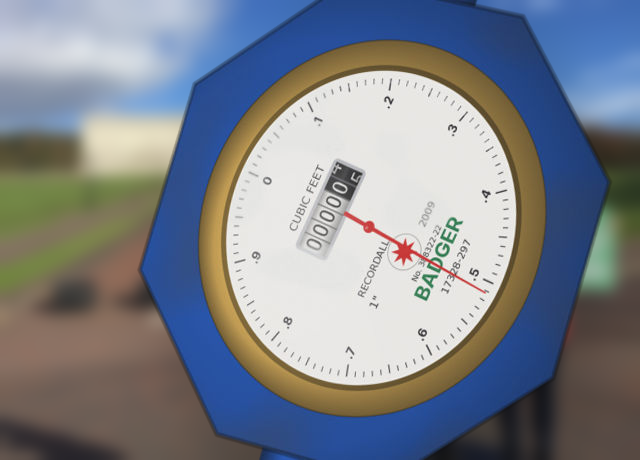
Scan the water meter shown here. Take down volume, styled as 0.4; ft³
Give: 4.51; ft³
